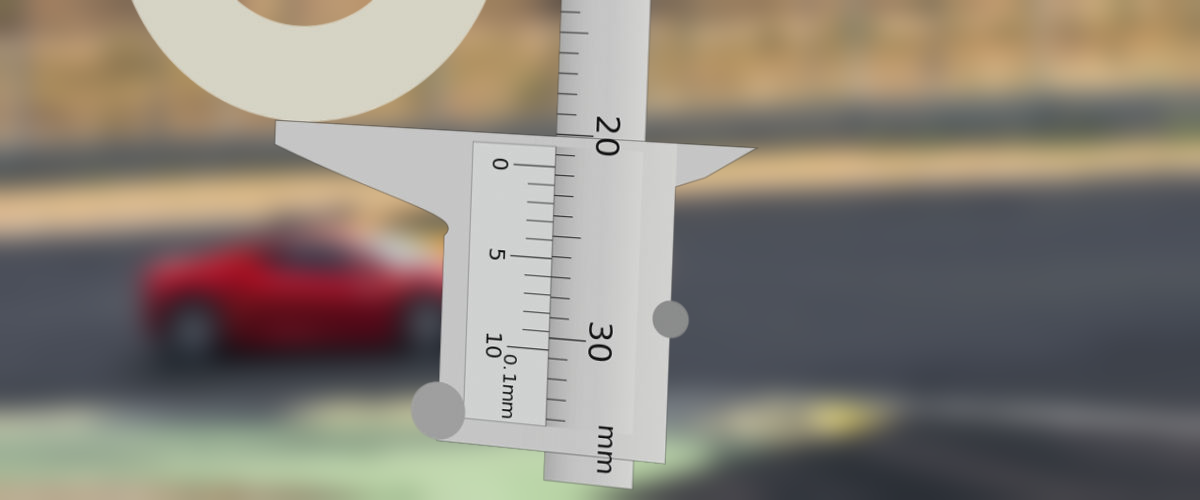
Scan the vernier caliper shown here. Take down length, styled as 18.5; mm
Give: 21.6; mm
